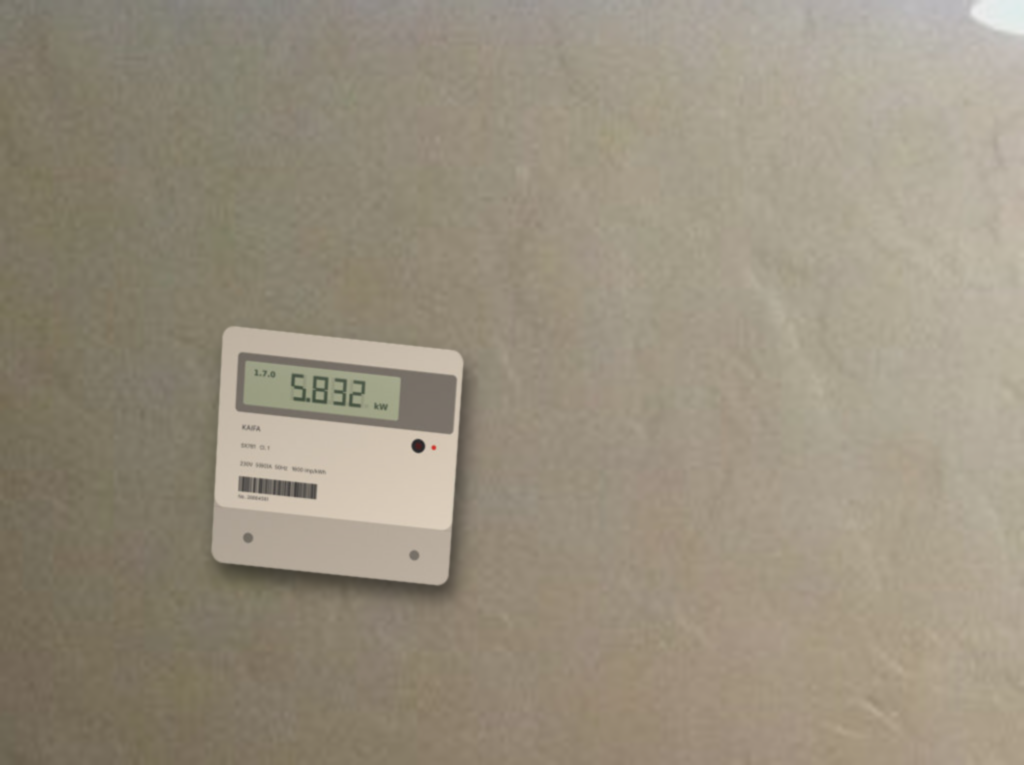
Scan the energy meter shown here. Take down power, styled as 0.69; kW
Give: 5.832; kW
